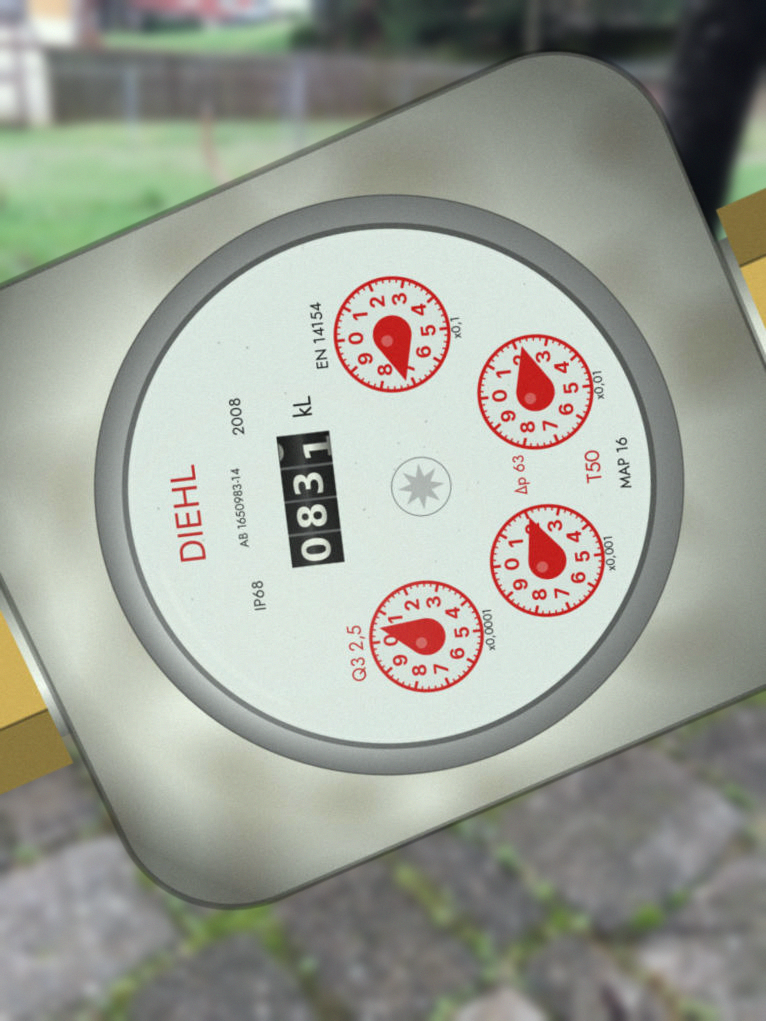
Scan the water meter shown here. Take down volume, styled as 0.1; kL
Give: 830.7220; kL
